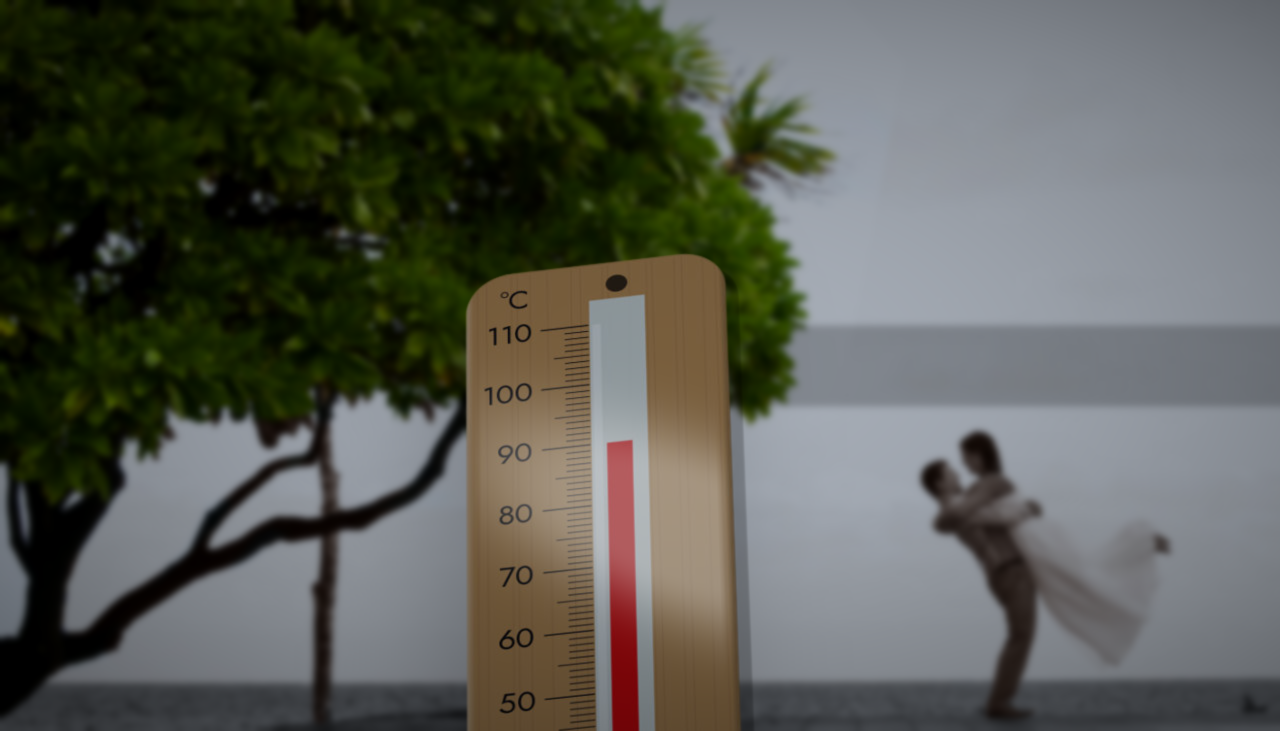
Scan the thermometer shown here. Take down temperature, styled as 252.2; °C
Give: 90; °C
